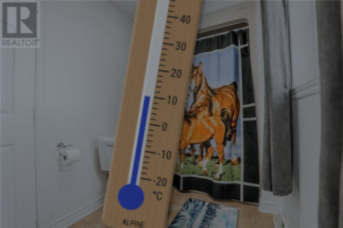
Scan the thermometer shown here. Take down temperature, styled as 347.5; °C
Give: 10; °C
